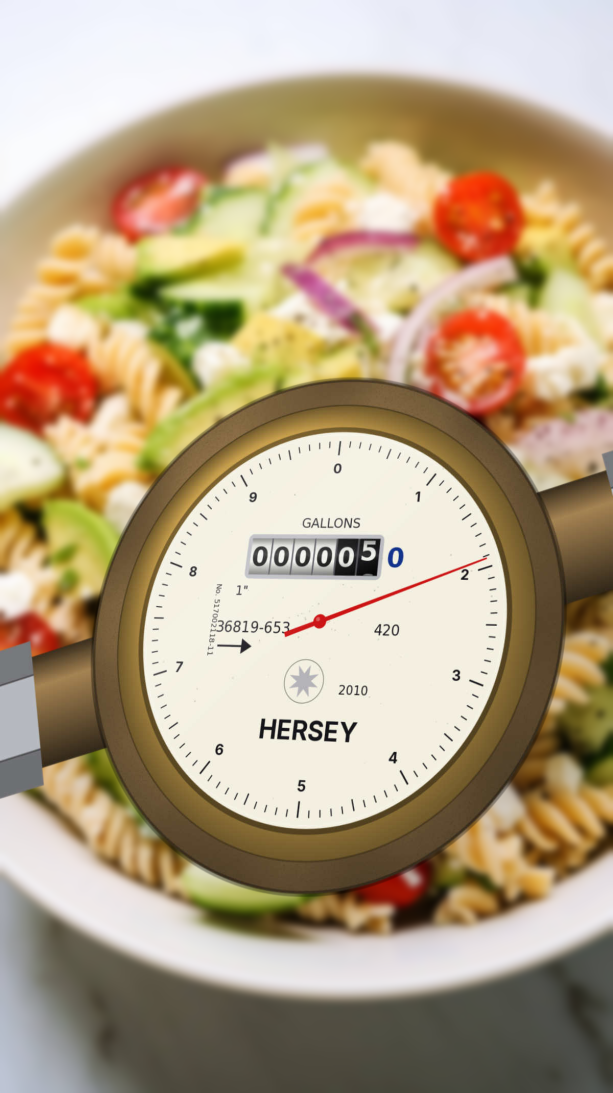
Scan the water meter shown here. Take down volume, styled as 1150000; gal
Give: 51.9; gal
